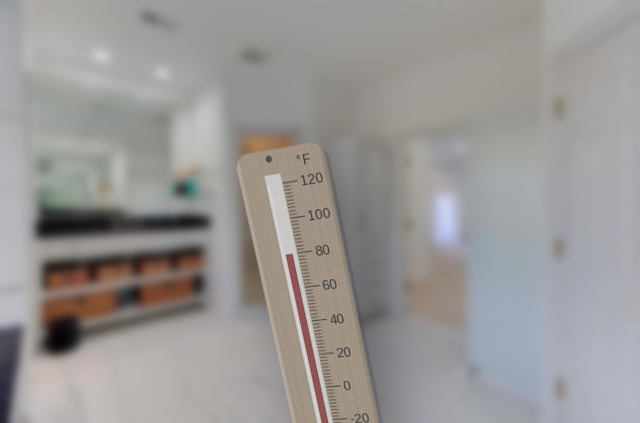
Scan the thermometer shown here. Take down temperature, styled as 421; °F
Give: 80; °F
